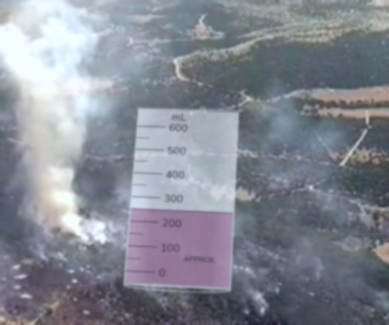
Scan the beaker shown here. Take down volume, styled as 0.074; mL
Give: 250; mL
